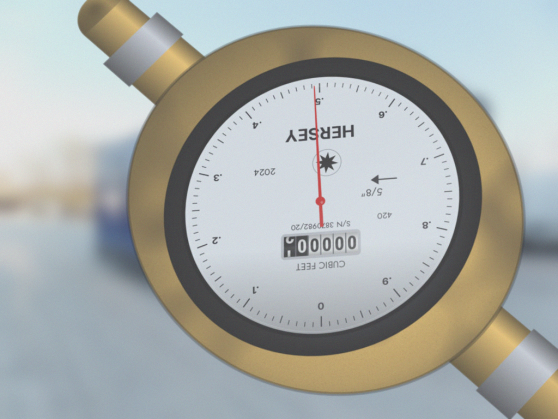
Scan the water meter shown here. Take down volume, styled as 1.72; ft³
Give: 1.49; ft³
